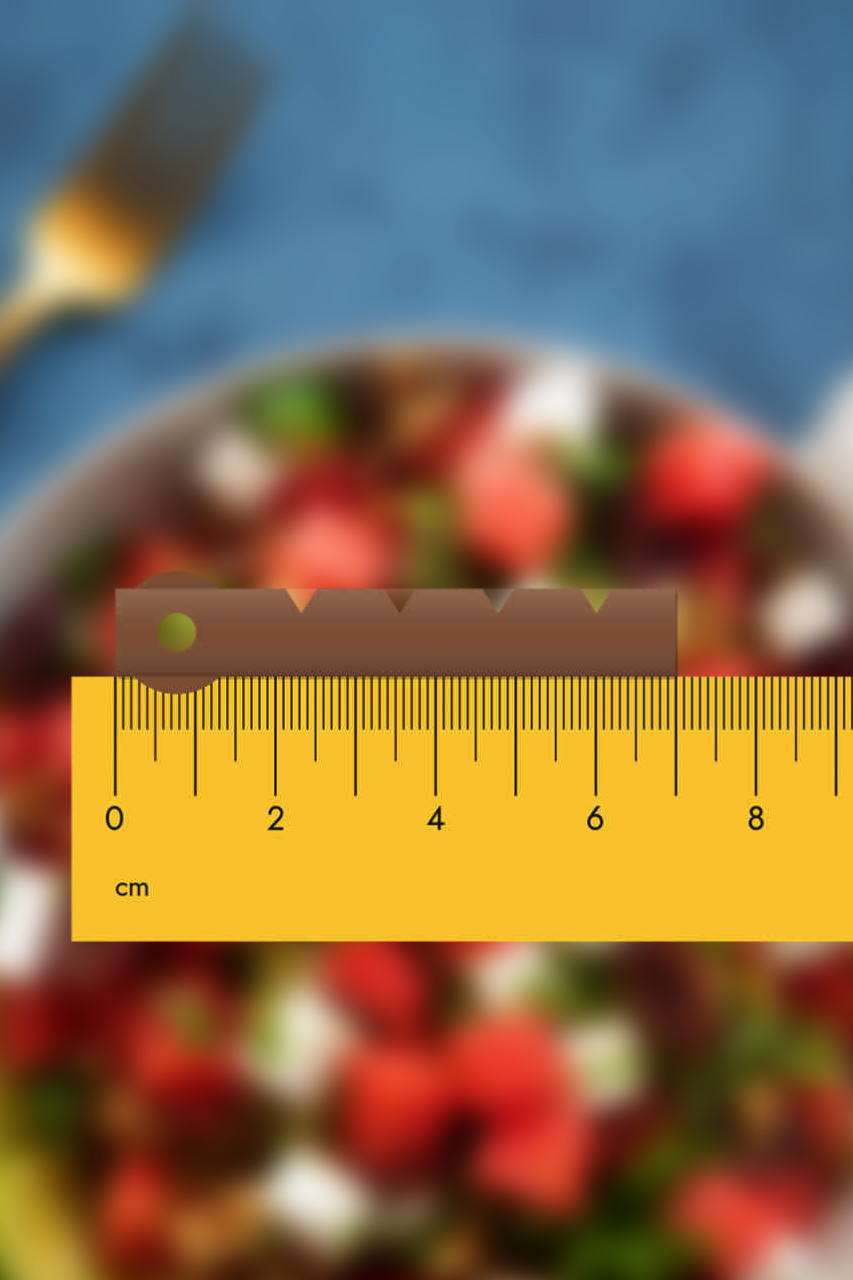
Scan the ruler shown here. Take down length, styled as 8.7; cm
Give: 7; cm
